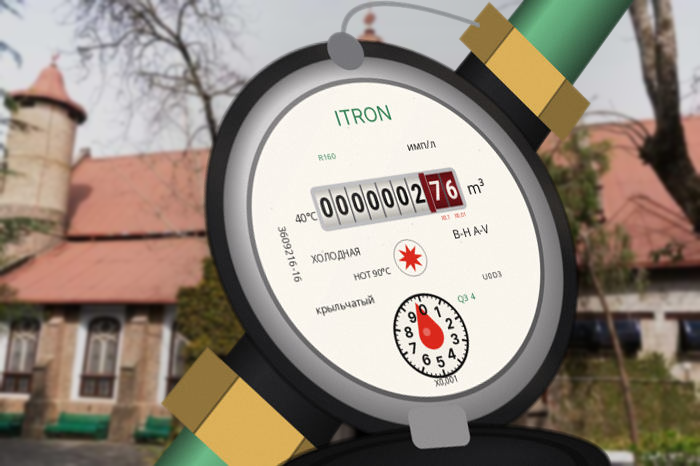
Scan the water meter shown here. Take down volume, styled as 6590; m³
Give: 2.759; m³
